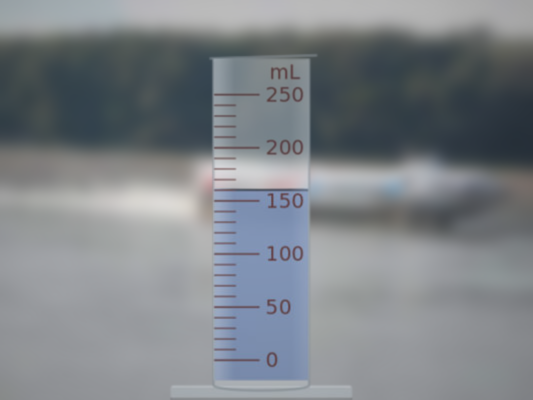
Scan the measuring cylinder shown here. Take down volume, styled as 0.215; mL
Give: 160; mL
